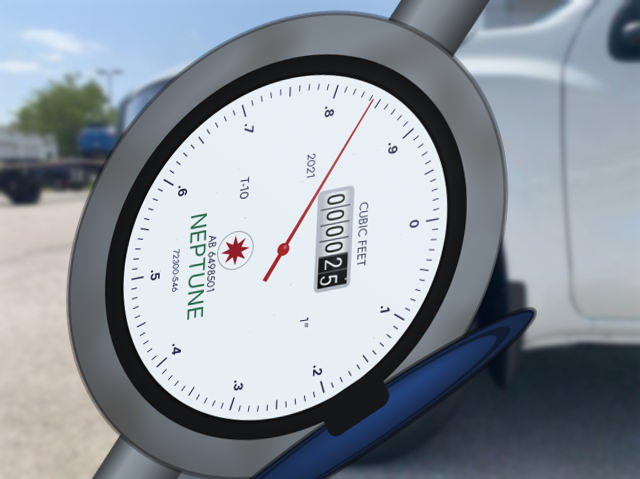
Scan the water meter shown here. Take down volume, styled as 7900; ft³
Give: 24.84; ft³
